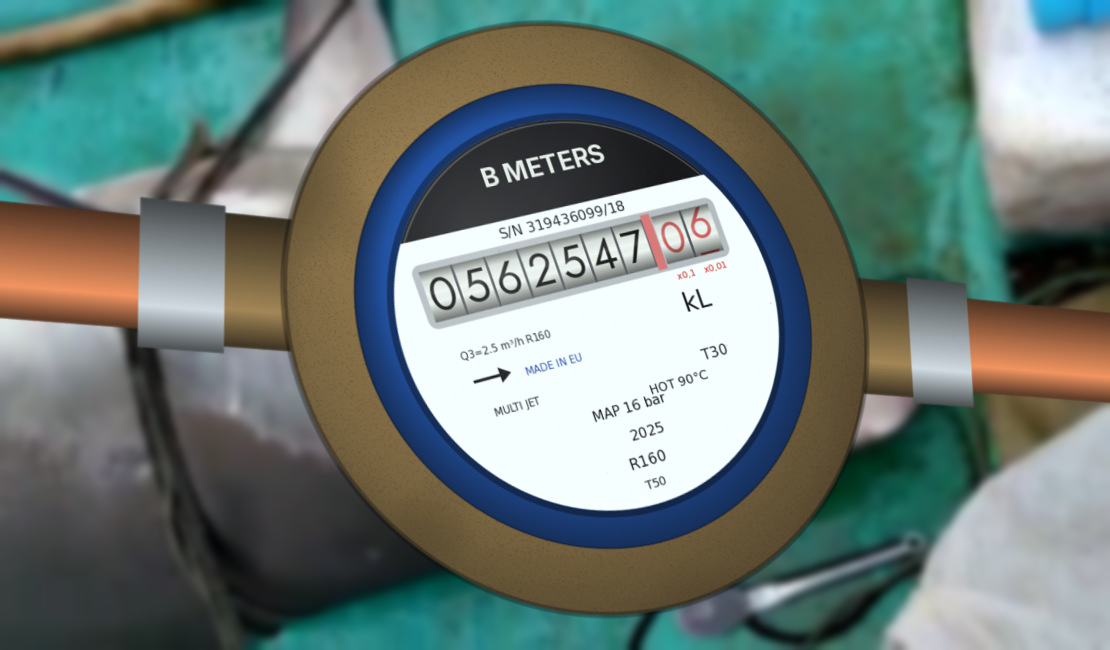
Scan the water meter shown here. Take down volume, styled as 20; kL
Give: 562547.06; kL
